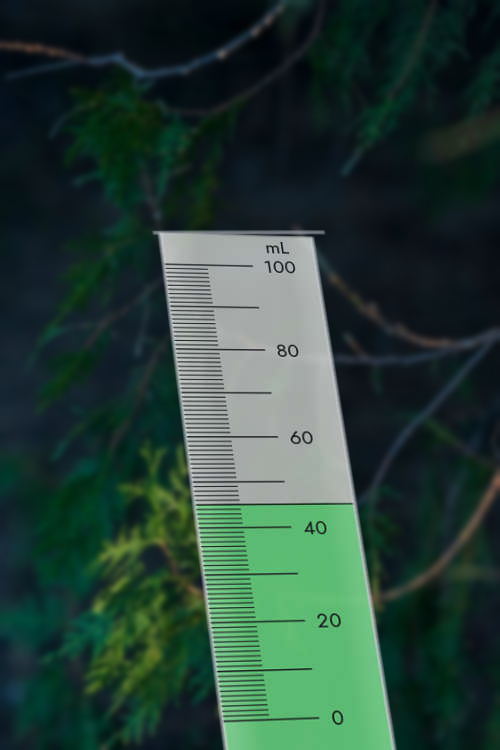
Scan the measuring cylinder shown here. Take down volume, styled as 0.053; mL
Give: 45; mL
